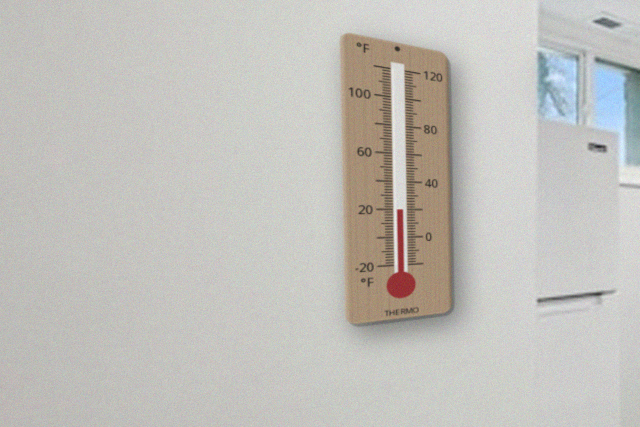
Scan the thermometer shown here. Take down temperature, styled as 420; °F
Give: 20; °F
